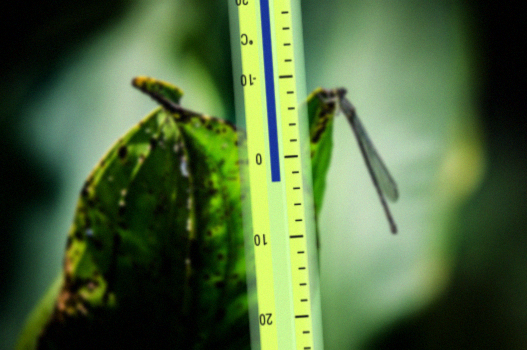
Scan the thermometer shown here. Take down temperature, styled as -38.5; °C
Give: 3; °C
